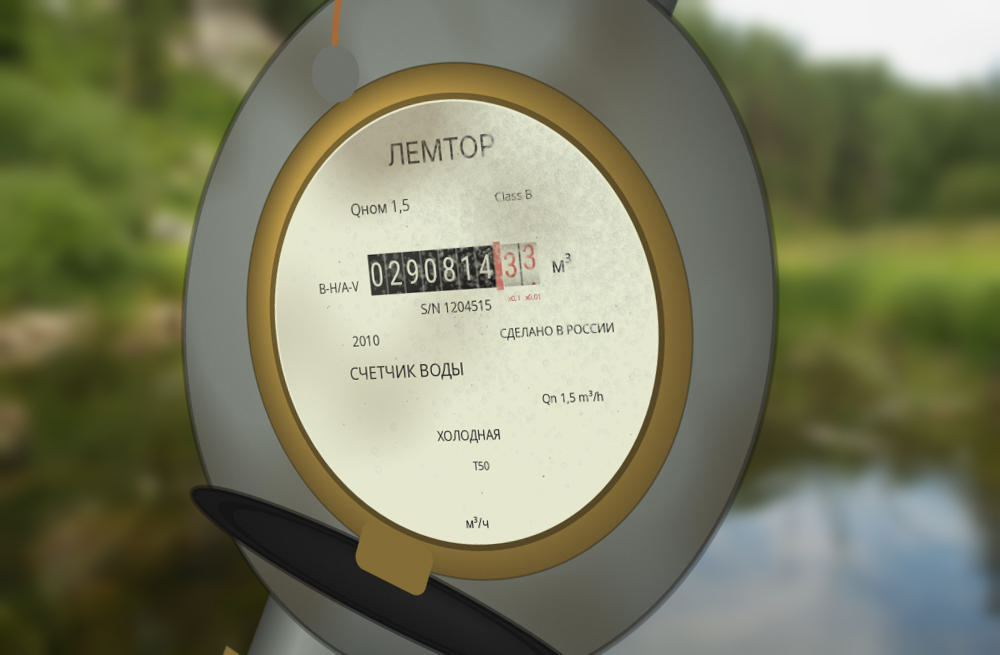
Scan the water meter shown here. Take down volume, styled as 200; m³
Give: 290814.33; m³
